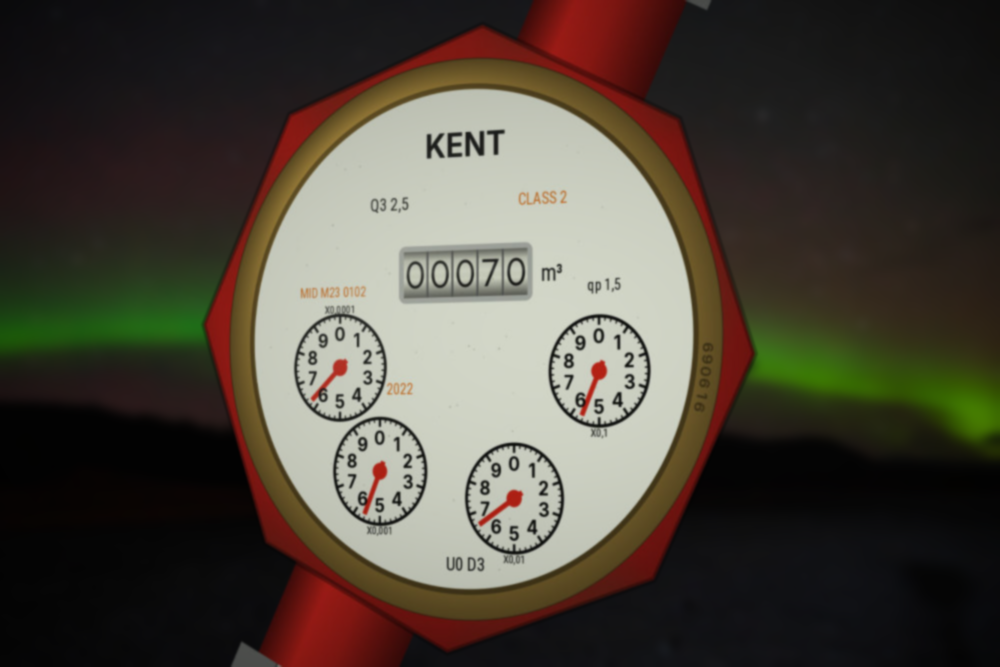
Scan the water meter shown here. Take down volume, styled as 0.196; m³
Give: 70.5656; m³
